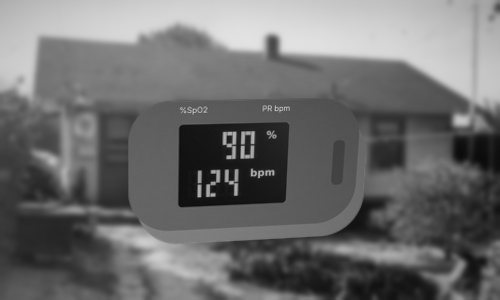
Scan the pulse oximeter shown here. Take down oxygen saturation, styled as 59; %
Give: 90; %
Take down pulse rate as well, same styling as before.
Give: 124; bpm
